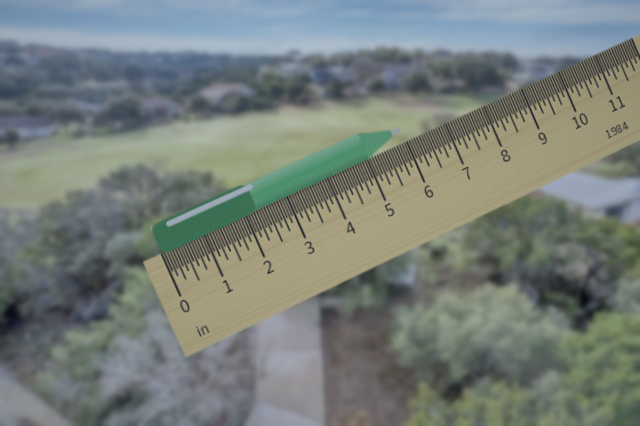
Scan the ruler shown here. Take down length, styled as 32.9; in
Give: 6; in
